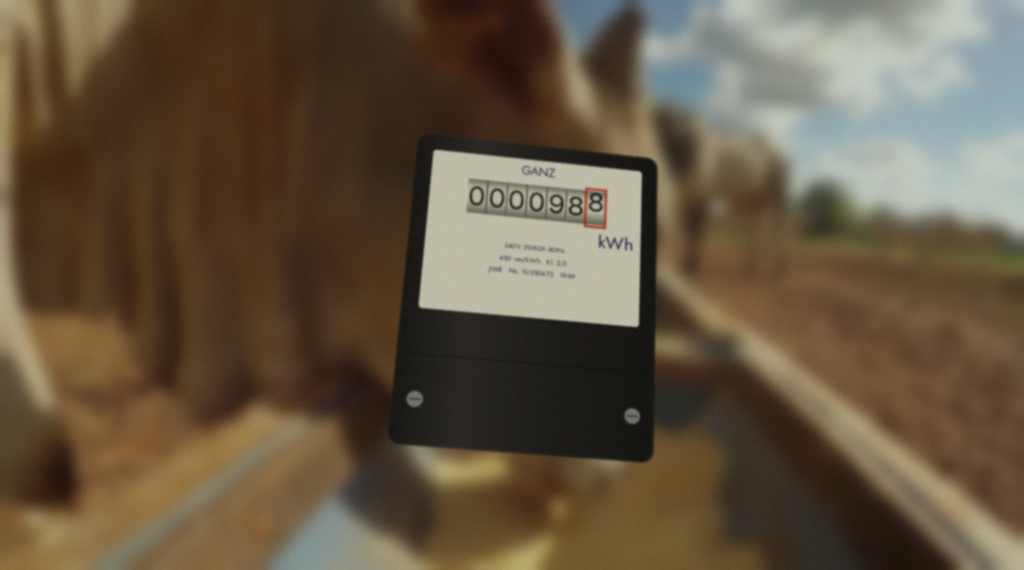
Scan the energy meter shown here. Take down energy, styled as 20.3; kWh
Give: 98.8; kWh
